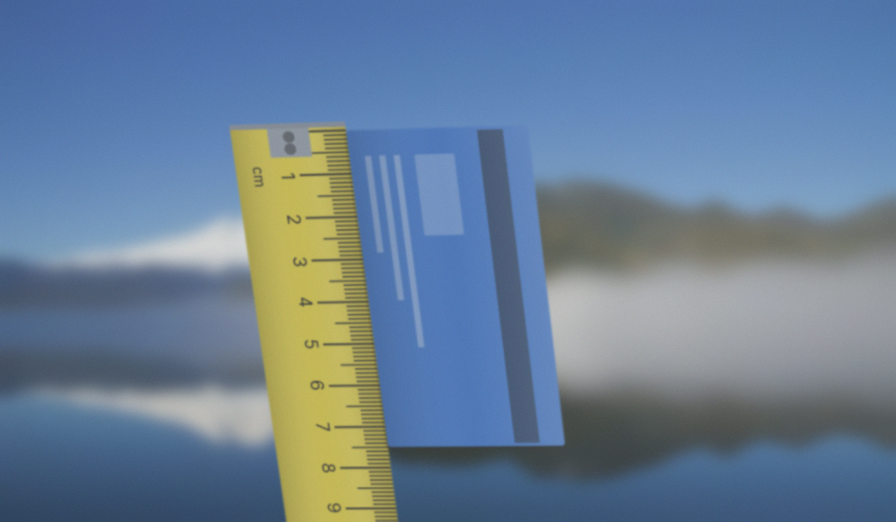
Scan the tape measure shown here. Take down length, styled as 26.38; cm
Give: 7.5; cm
